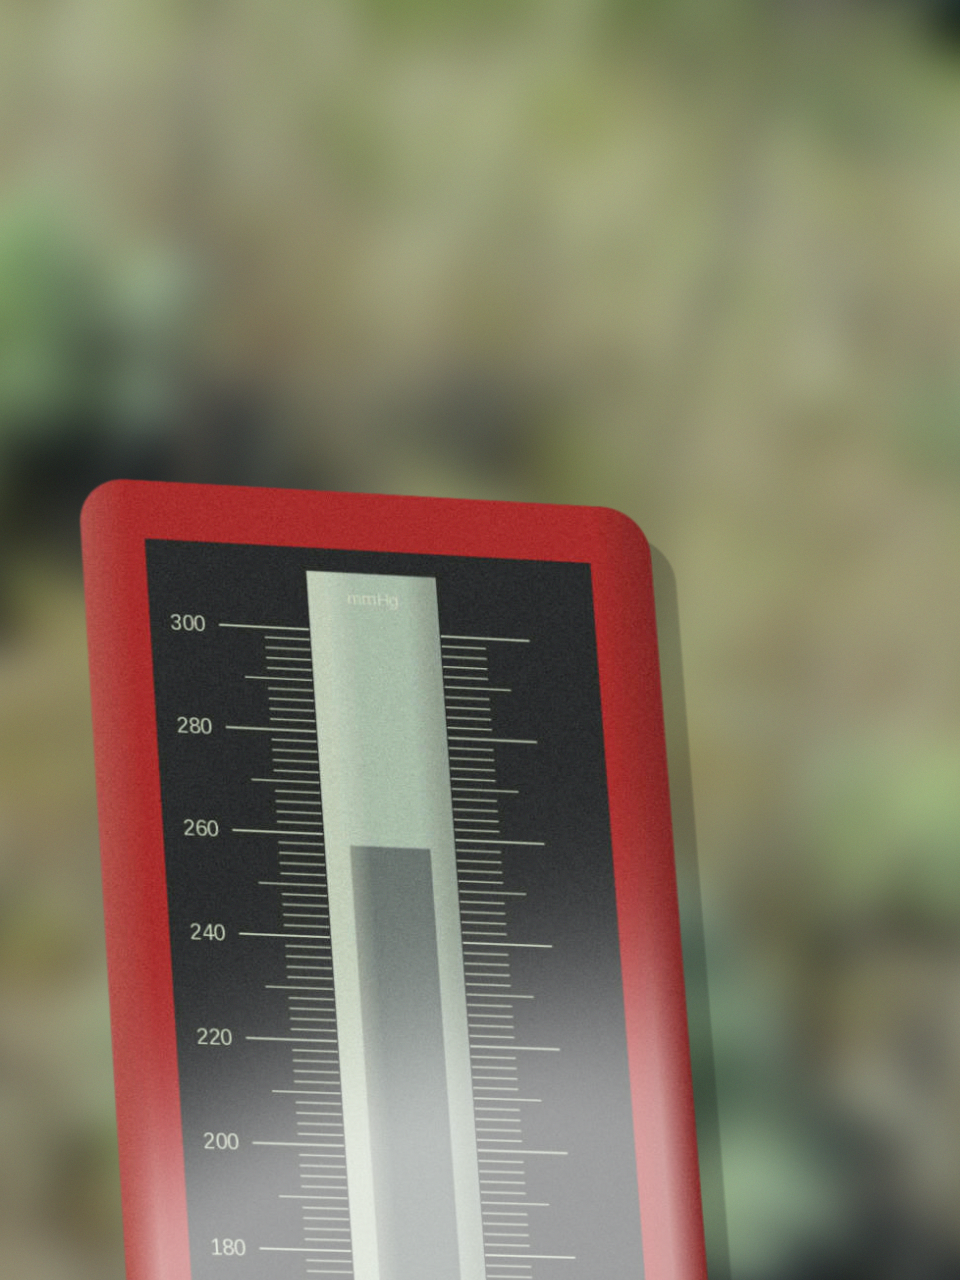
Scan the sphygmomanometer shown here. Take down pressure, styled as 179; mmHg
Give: 258; mmHg
